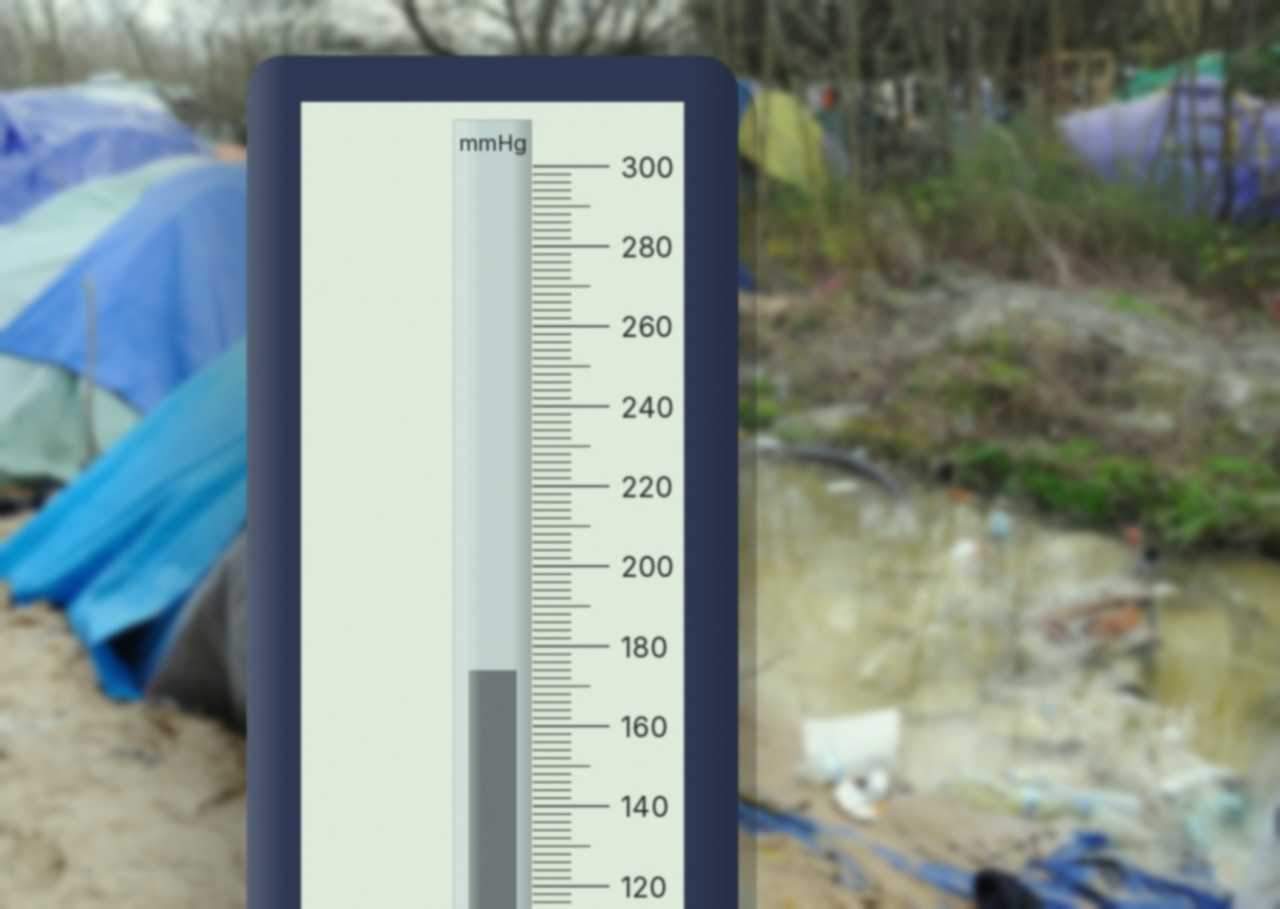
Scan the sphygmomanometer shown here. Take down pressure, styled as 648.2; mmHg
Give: 174; mmHg
